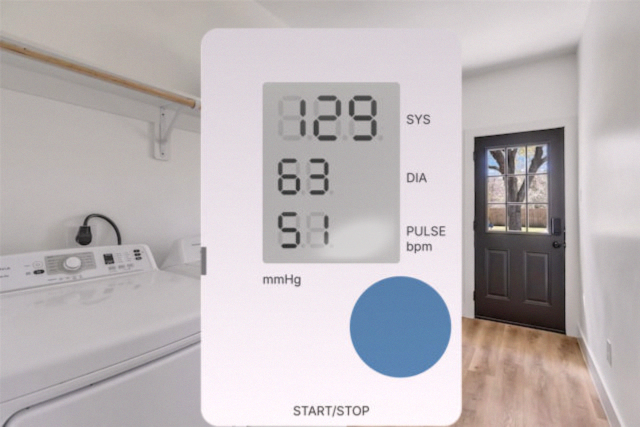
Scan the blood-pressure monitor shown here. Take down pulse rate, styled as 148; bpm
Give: 51; bpm
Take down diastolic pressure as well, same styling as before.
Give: 63; mmHg
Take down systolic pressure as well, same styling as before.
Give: 129; mmHg
